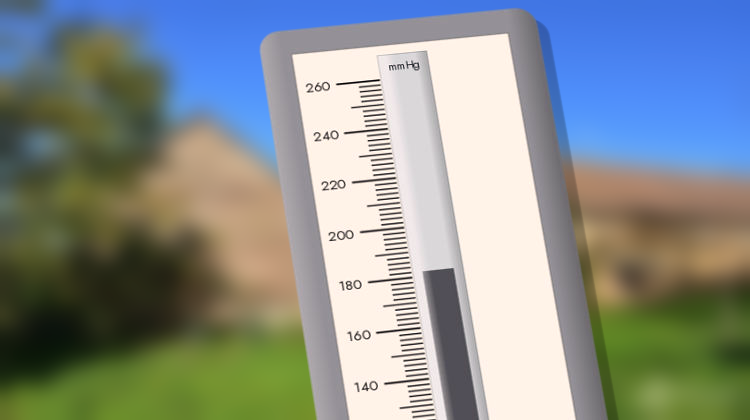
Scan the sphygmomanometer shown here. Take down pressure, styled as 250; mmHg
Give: 182; mmHg
